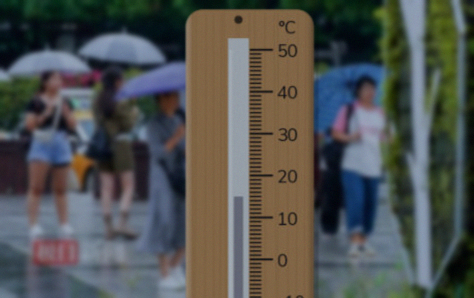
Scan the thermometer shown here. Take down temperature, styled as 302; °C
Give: 15; °C
